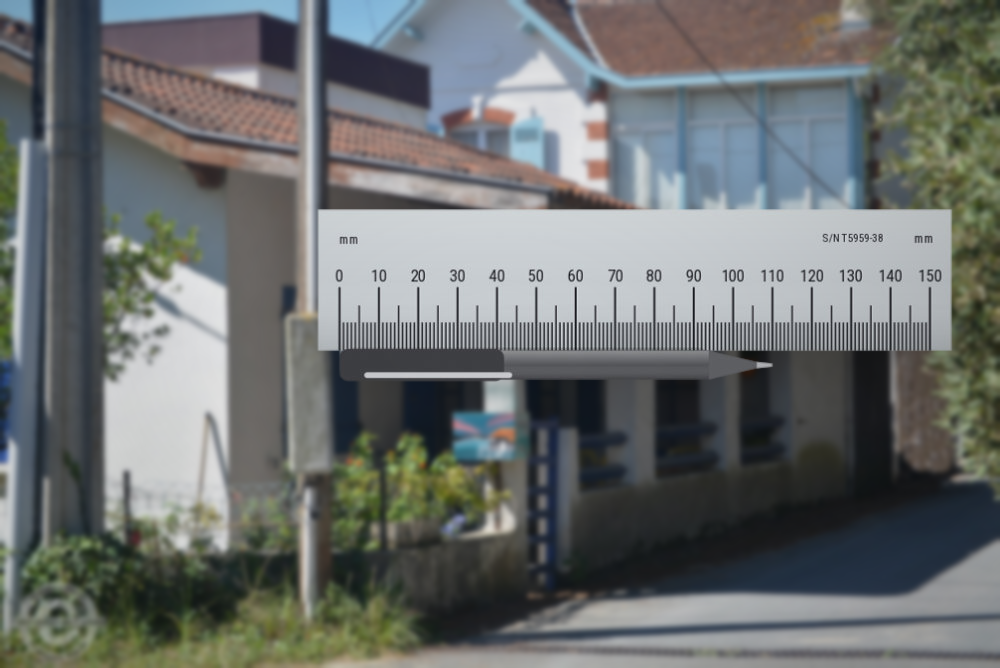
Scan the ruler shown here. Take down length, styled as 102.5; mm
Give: 110; mm
